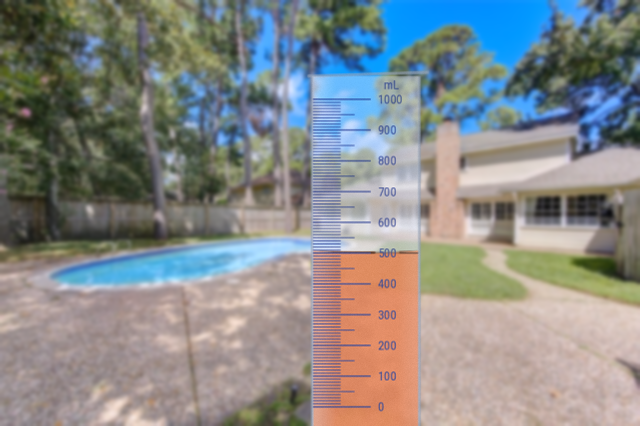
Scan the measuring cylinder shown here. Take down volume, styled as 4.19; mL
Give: 500; mL
